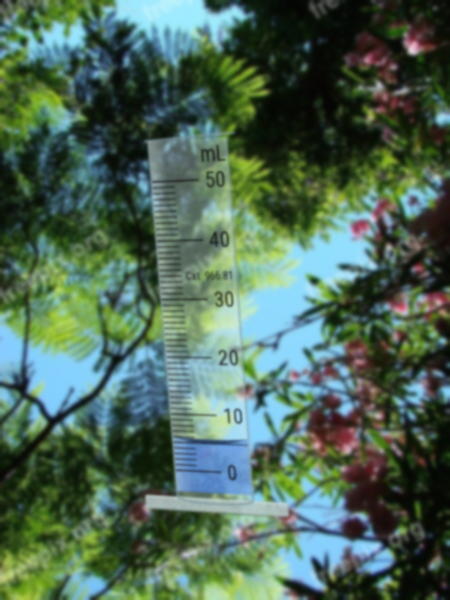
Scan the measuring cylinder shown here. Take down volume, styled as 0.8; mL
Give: 5; mL
